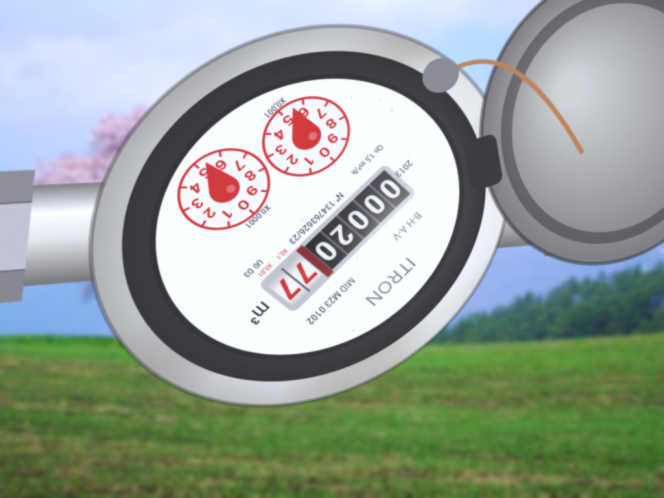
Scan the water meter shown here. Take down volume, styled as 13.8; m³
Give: 20.7755; m³
